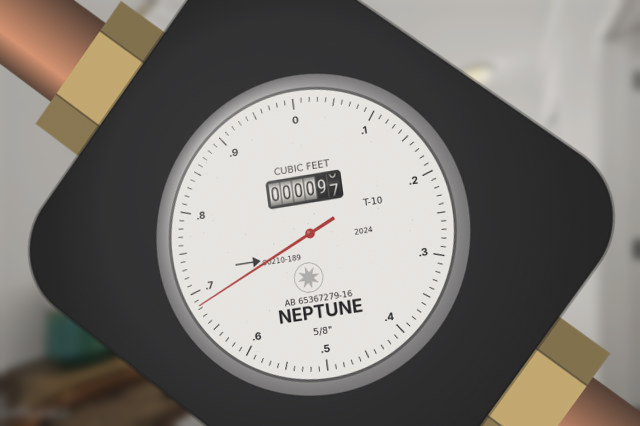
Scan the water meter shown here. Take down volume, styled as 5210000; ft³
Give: 96.68; ft³
